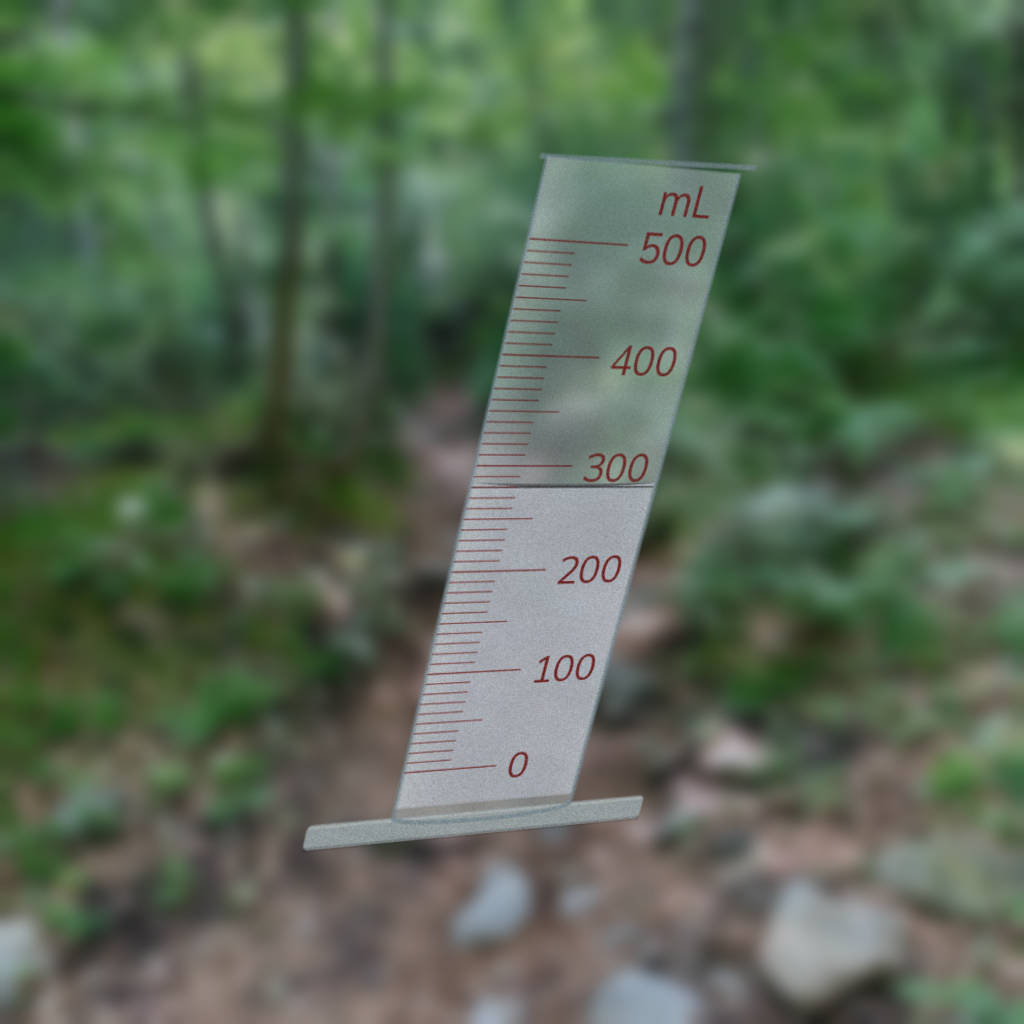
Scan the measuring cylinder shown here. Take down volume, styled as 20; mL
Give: 280; mL
